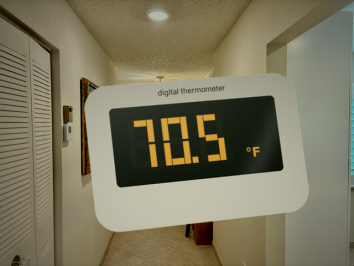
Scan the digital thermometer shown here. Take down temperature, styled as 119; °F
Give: 70.5; °F
